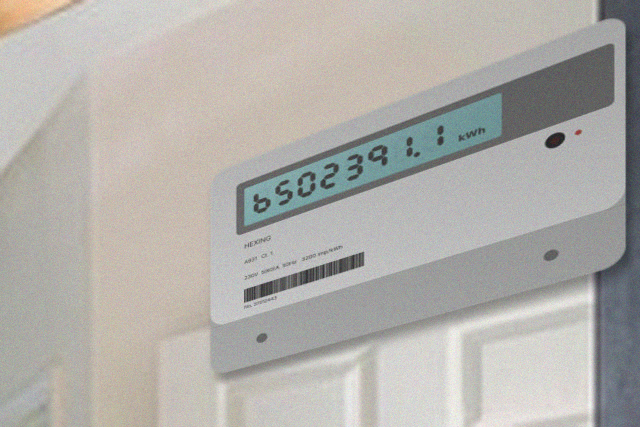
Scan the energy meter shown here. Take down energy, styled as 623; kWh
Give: 6502391.1; kWh
